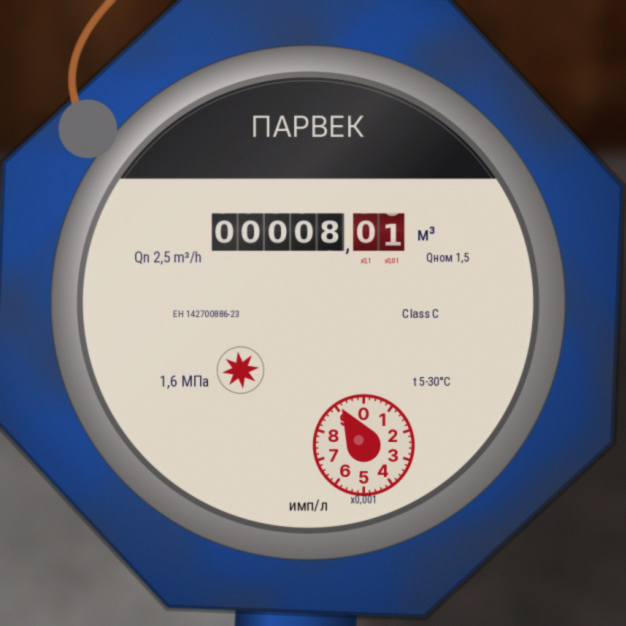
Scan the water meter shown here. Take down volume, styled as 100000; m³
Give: 8.009; m³
